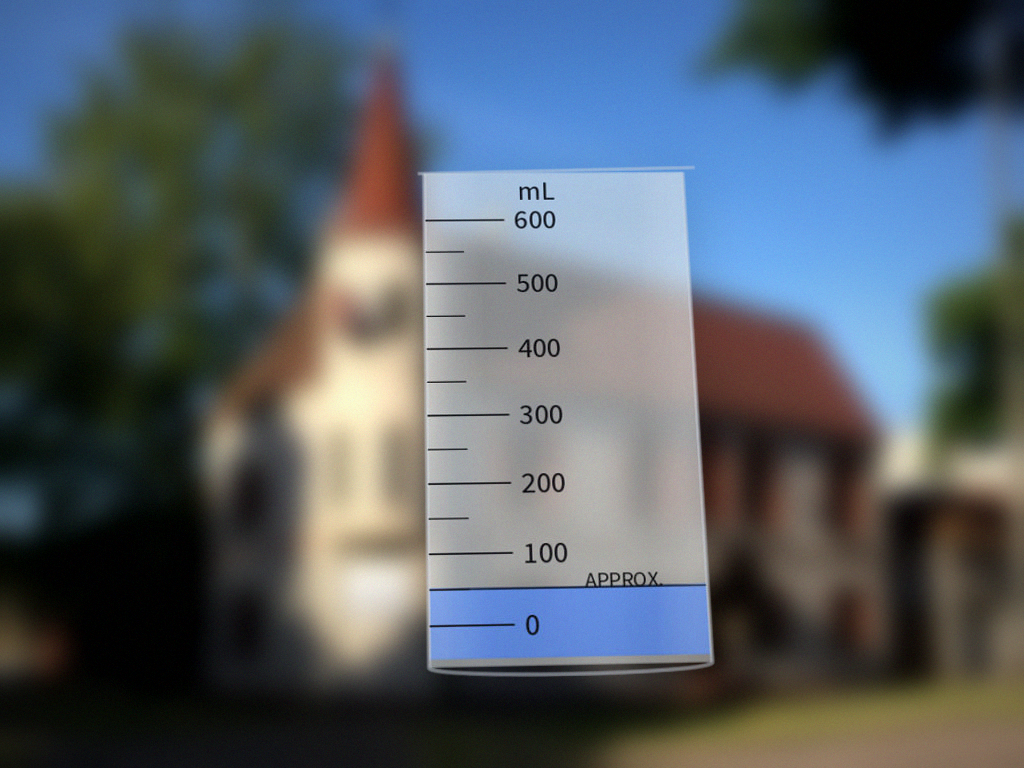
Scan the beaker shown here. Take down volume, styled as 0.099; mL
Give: 50; mL
